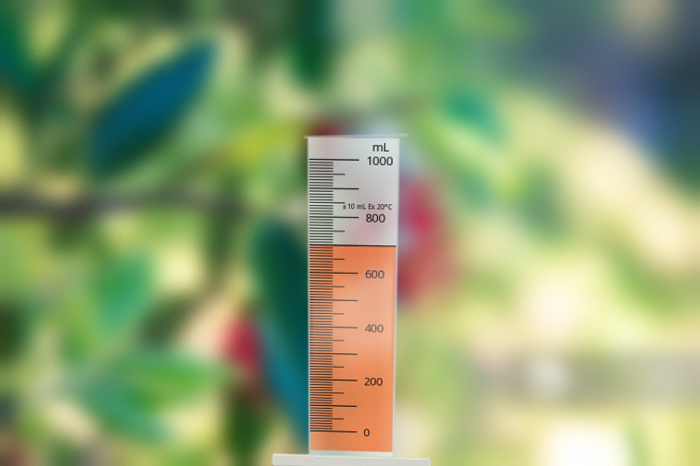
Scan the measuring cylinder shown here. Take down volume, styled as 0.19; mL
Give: 700; mL
